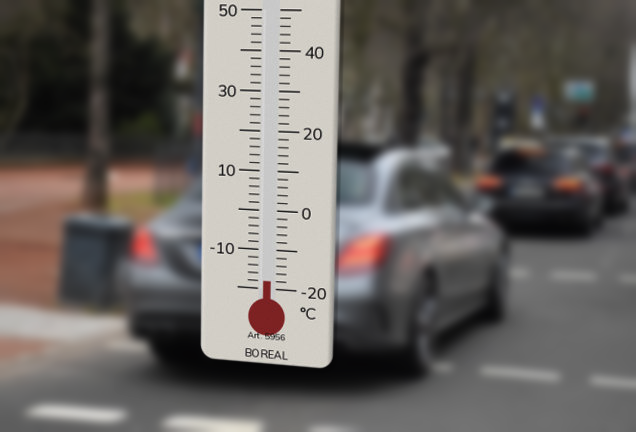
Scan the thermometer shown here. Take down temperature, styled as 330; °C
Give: -18; °C
